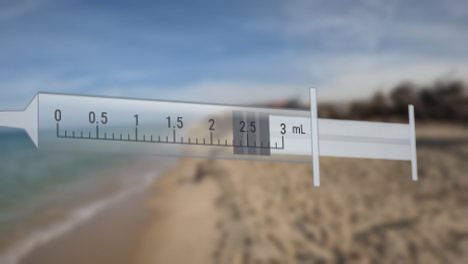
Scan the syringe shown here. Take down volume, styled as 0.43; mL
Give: 2.3; mL
